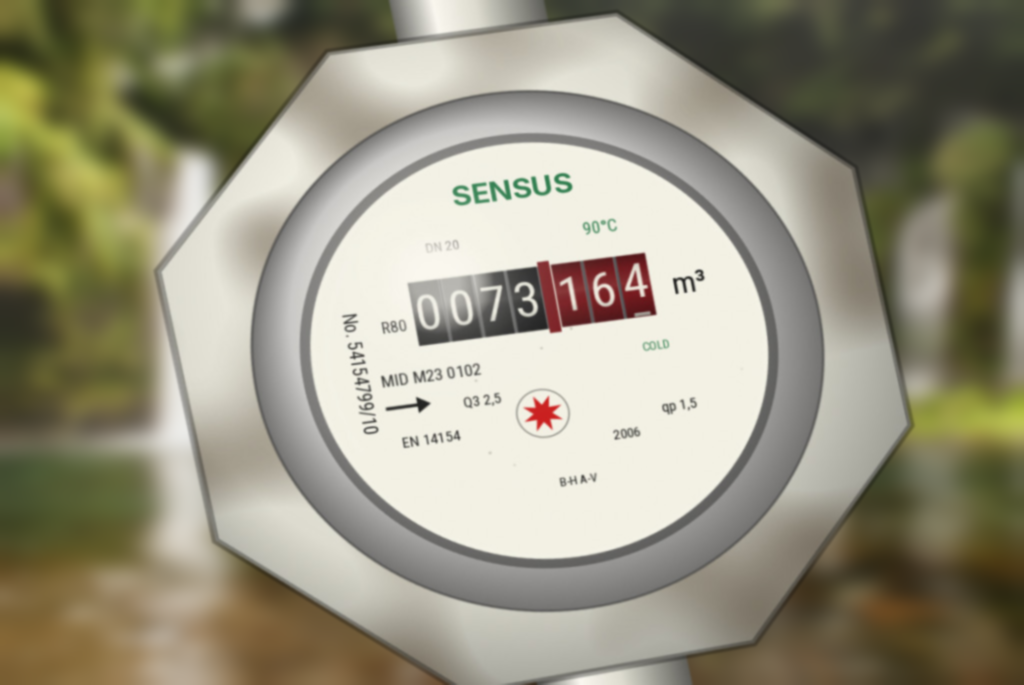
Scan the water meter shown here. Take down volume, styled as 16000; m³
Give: 73.164; m³
